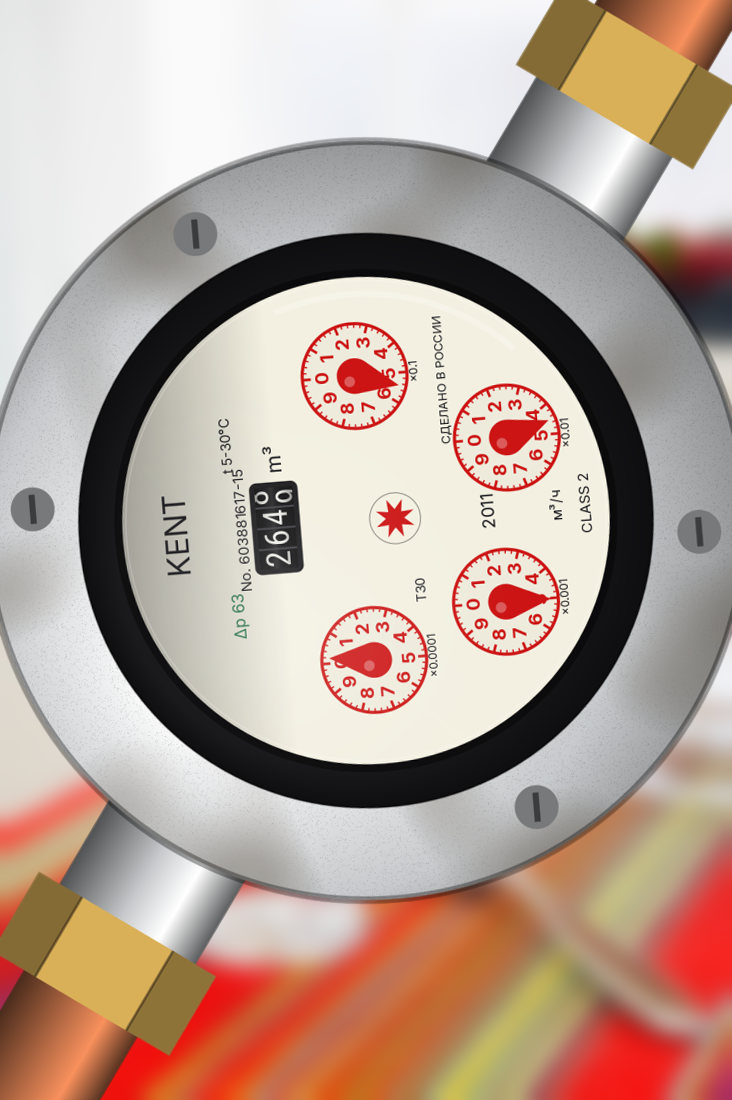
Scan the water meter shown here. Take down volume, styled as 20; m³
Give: 2648.5450; m³
